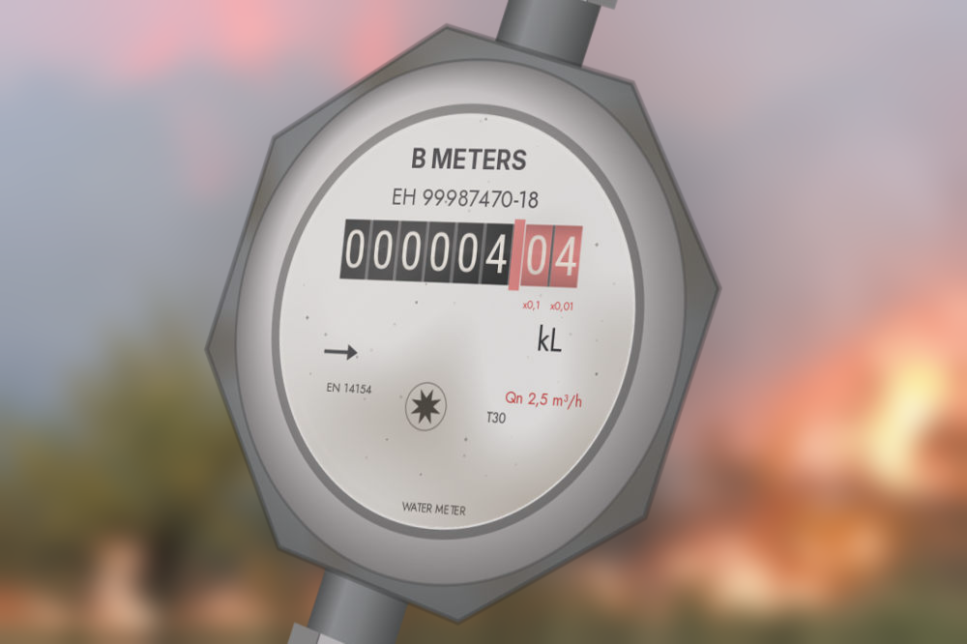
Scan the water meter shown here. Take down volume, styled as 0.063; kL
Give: 4.04; kL
